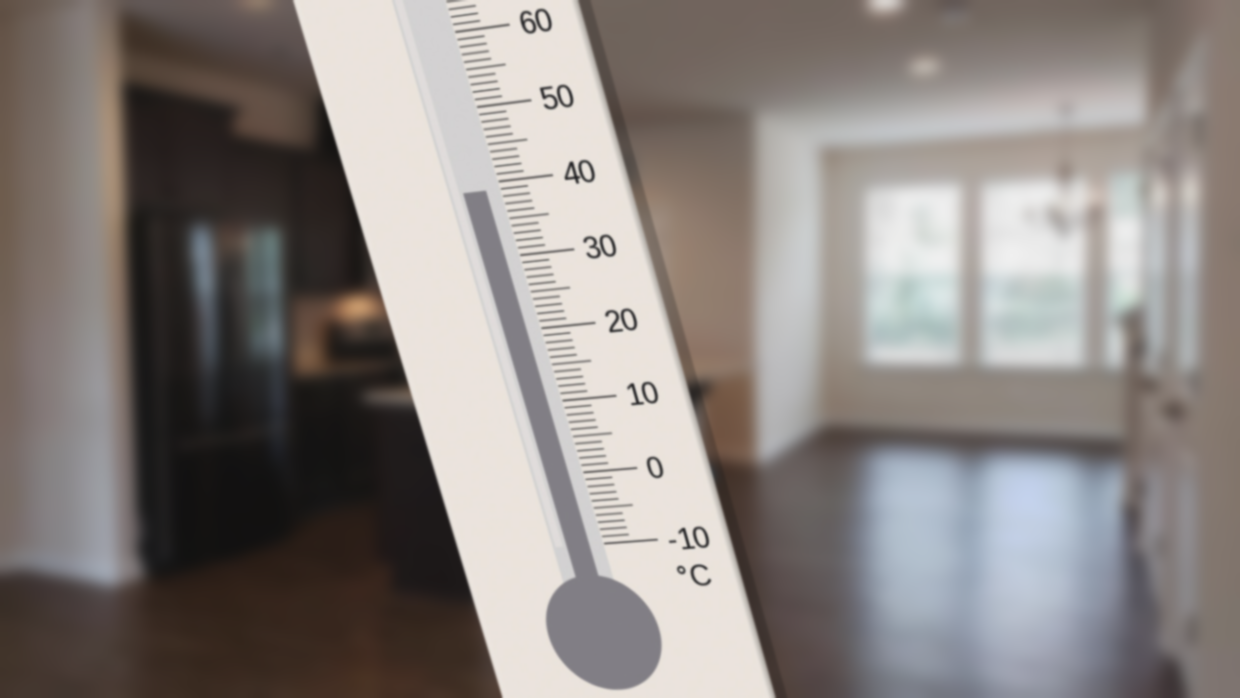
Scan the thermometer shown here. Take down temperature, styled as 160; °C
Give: 39; °C
